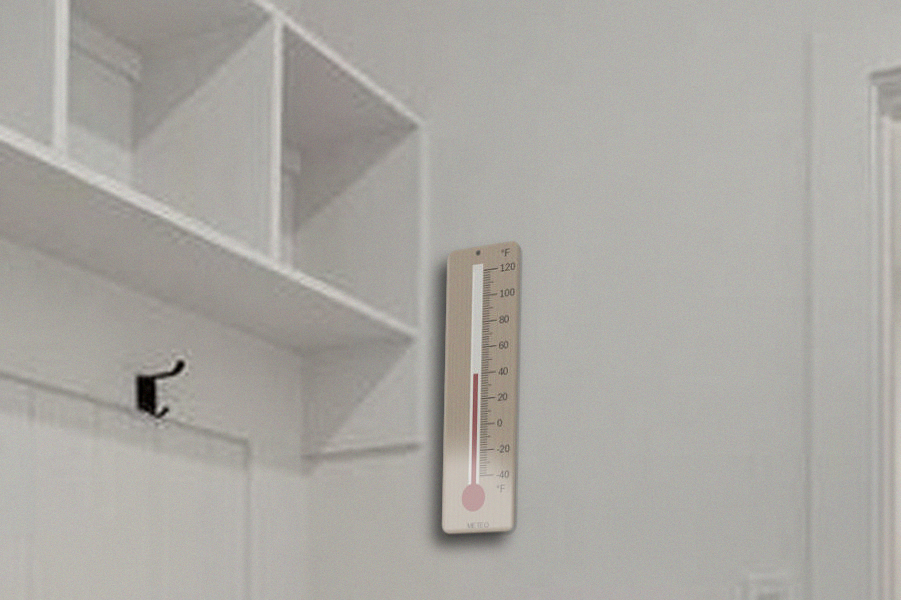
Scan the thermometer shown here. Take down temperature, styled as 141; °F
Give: 40; °F
